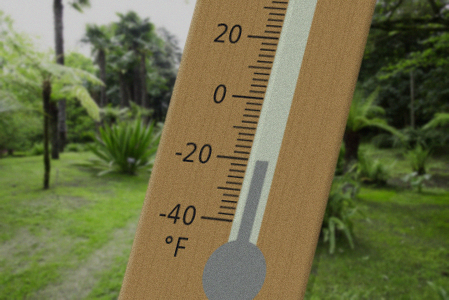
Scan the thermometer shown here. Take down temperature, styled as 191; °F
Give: -20; °F
